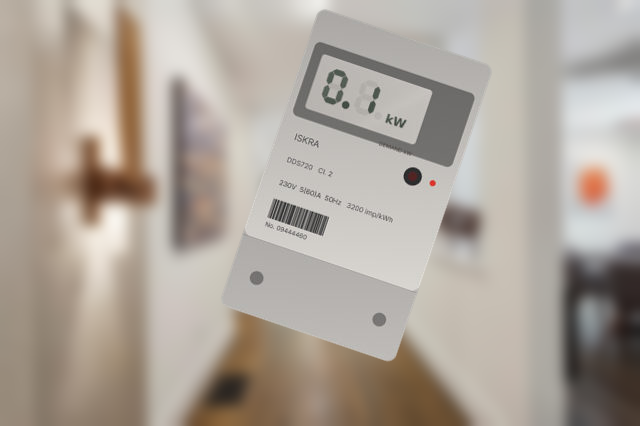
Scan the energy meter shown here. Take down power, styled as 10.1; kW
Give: 0.1; kW
